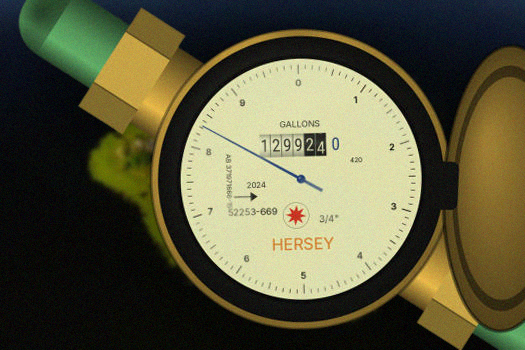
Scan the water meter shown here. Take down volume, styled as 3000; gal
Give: 1299238.3; gal
